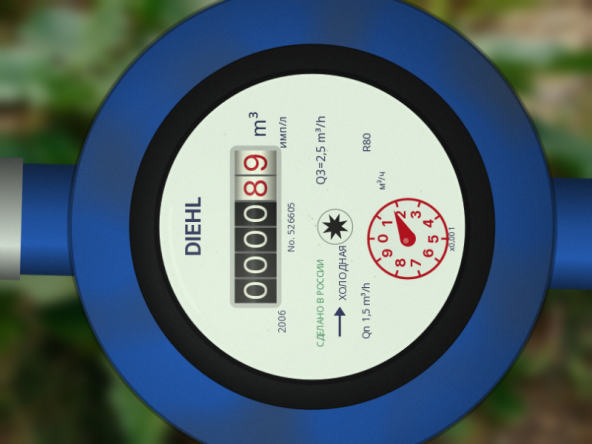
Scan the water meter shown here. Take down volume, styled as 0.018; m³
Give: 0.891; m³
